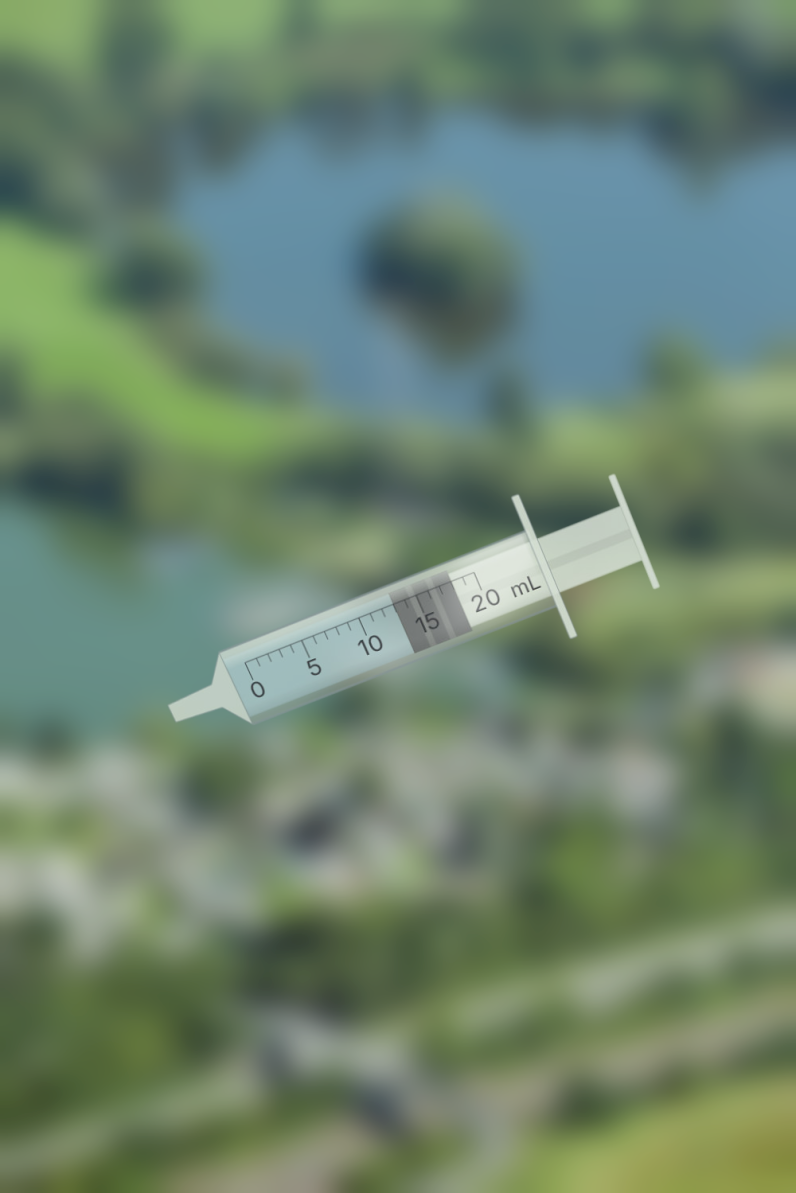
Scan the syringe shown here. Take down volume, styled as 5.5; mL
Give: 13; mL
